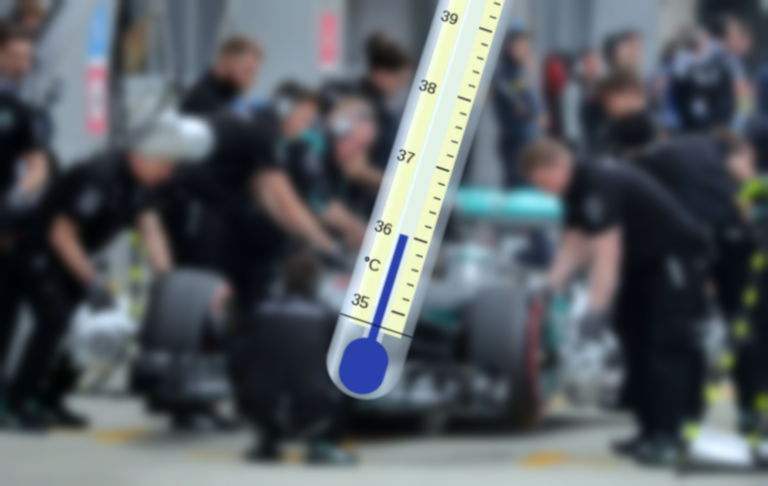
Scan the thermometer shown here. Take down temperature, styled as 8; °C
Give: 36; °C
